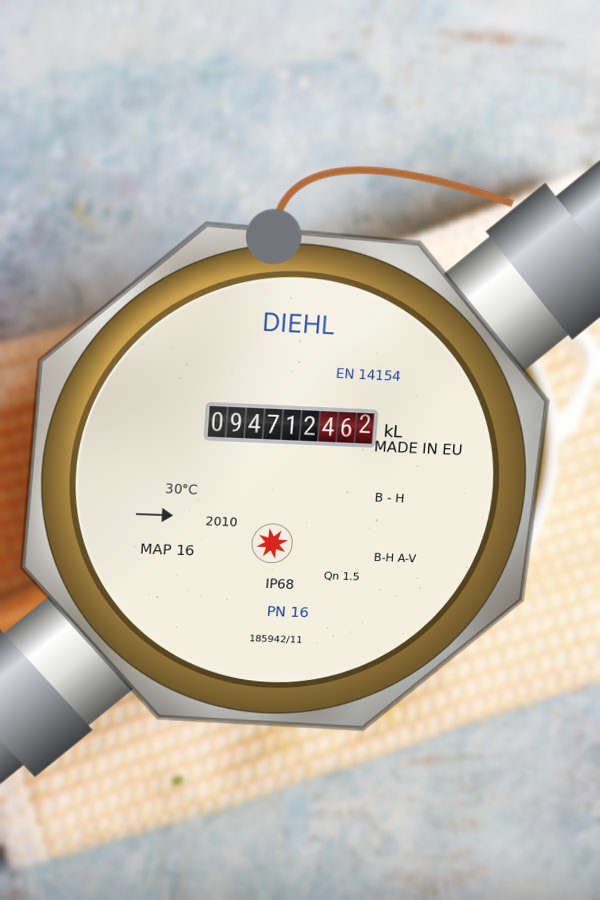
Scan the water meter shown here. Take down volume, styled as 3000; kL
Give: 94712.462; kL
